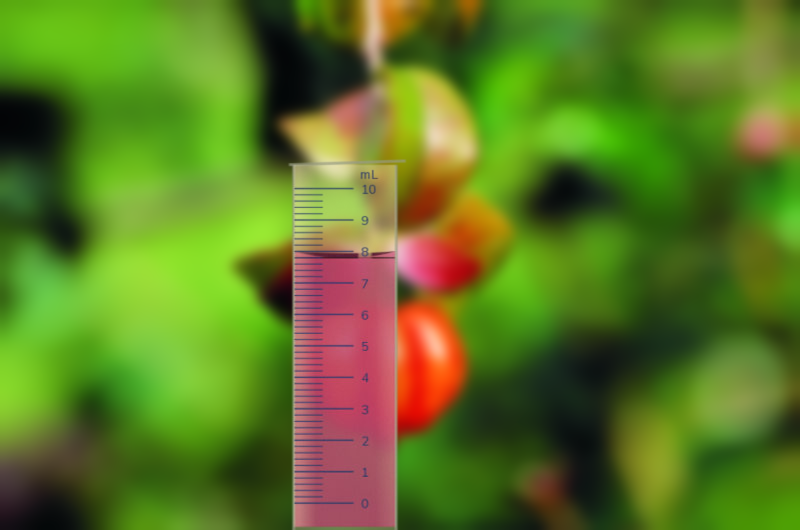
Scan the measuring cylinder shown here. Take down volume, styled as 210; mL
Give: 7.8; mL
